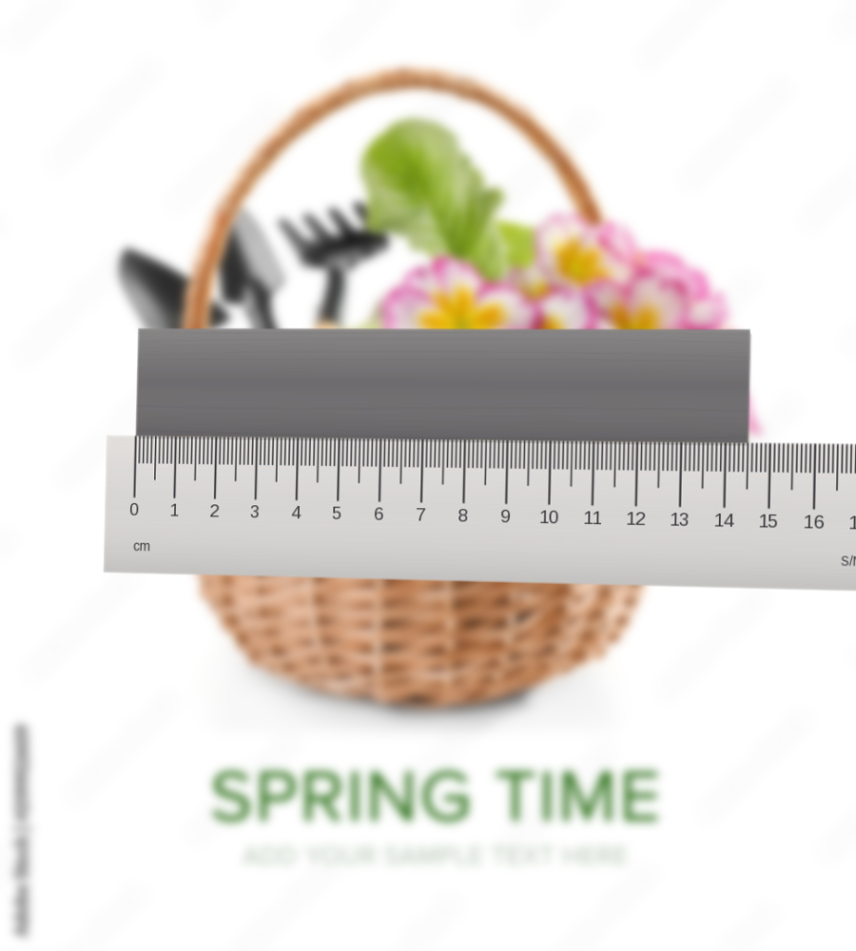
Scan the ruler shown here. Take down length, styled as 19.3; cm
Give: 14.5; cm
